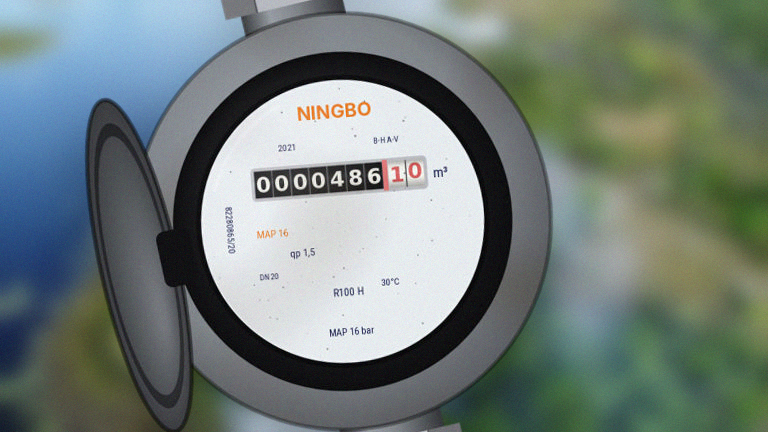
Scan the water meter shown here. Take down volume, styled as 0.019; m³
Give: 486.10; m³
